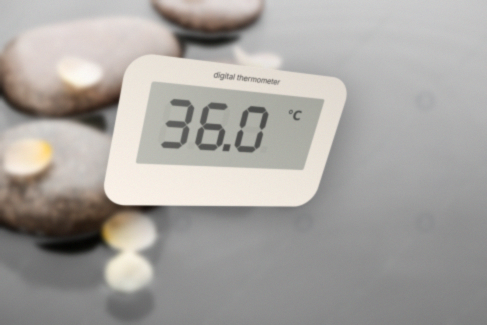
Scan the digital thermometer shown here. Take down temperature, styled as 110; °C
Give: 36.0; °C
